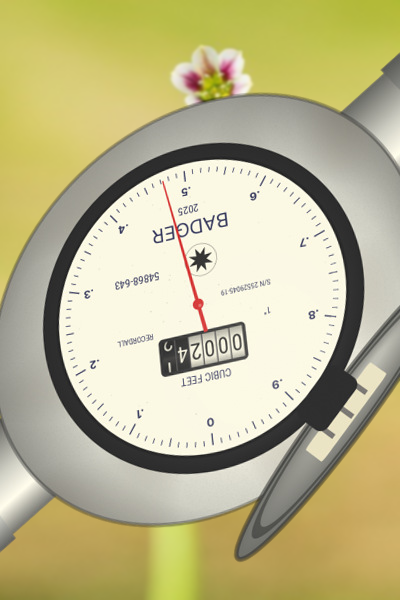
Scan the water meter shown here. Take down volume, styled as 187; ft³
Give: 241.47; ft³
